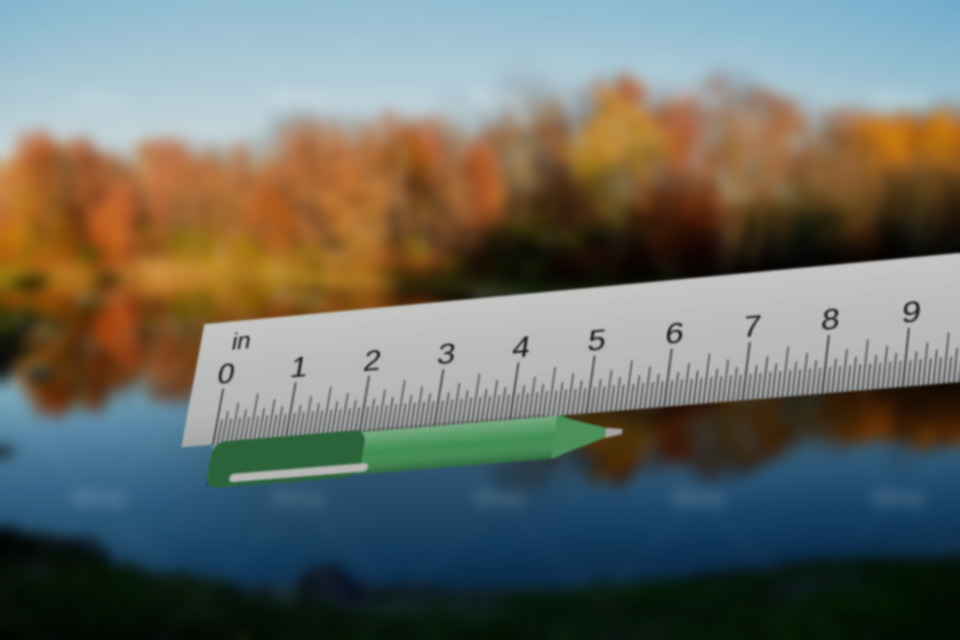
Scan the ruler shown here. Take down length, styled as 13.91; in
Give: 5.5; in
